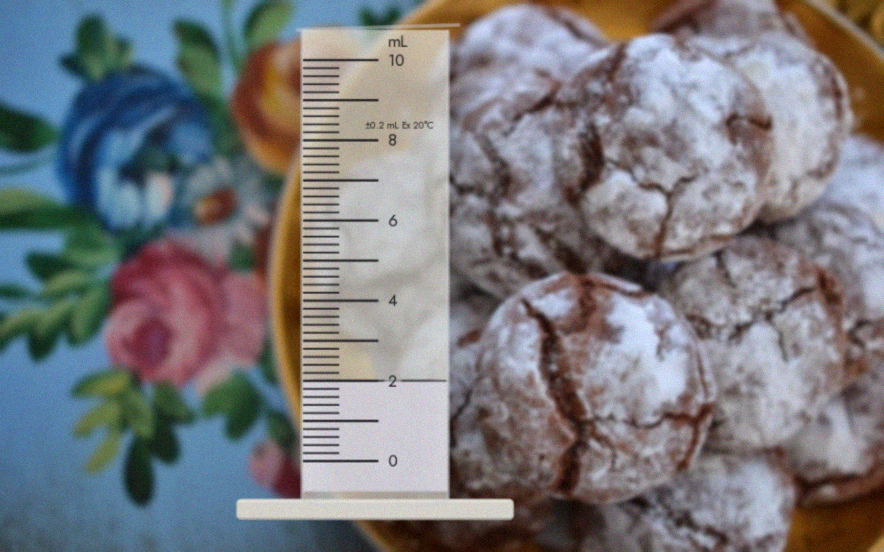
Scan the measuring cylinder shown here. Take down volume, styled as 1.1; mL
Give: 2; mL
